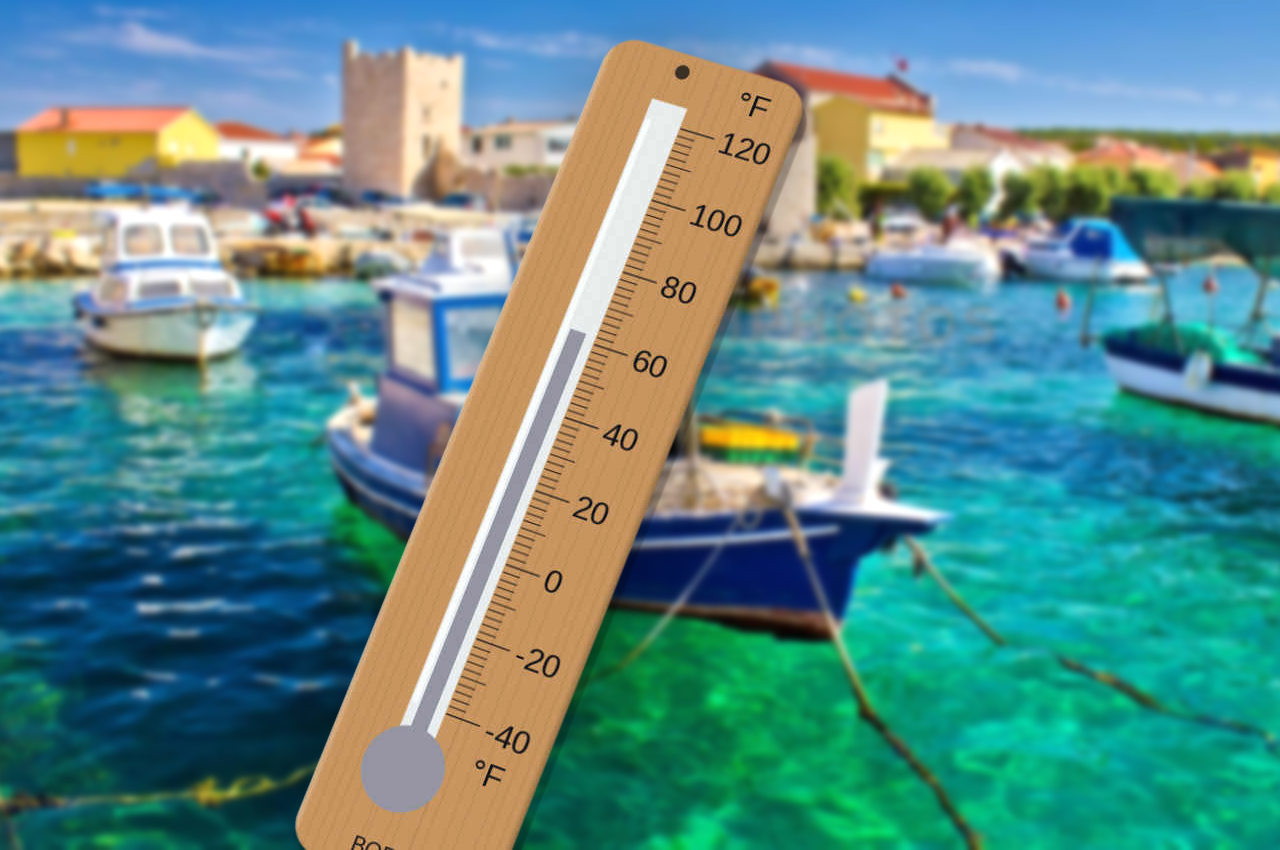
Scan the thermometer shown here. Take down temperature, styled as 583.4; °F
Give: 62; °F
